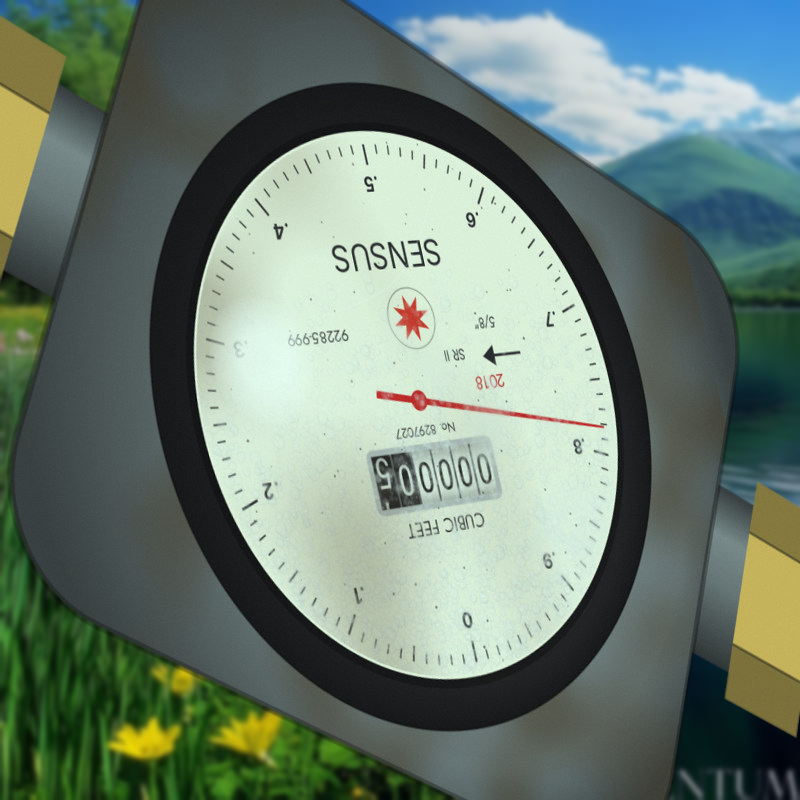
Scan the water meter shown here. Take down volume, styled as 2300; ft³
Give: 4.78; ft³
